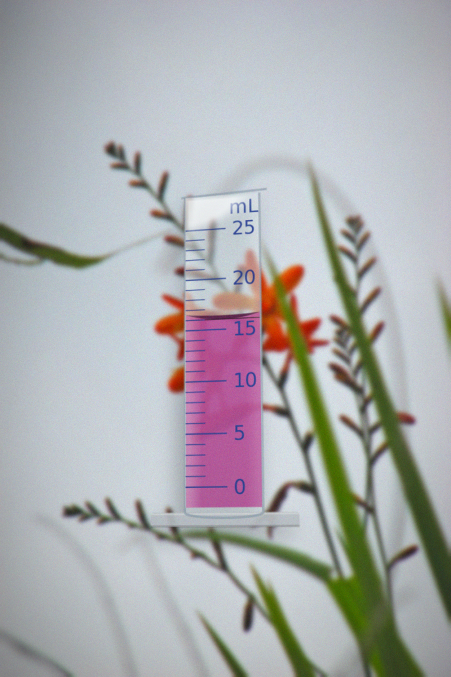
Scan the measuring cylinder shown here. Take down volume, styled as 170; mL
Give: 16; mL
